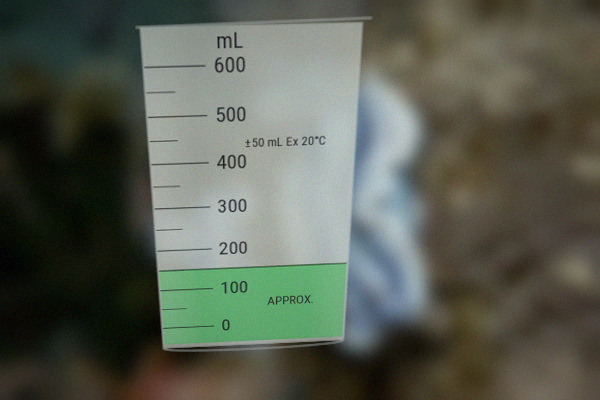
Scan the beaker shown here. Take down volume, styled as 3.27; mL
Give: 150; mL
